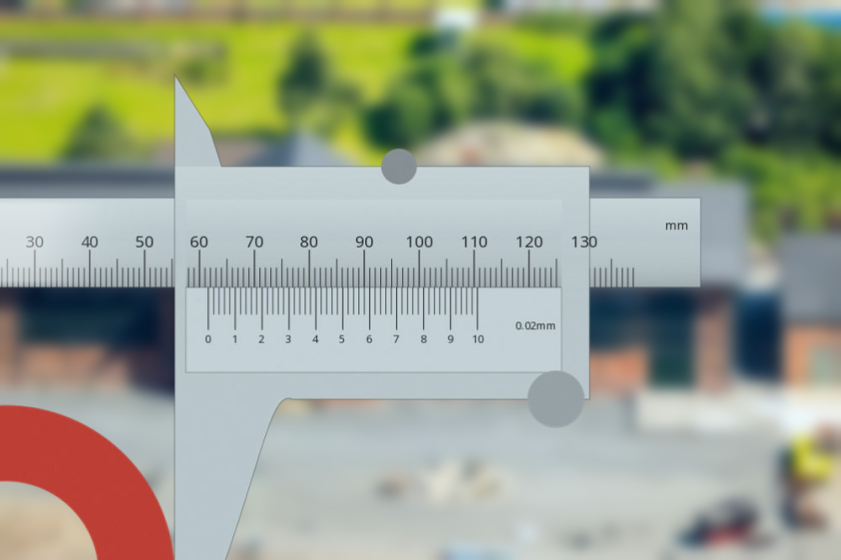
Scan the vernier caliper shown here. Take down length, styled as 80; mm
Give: 61.6; mm
